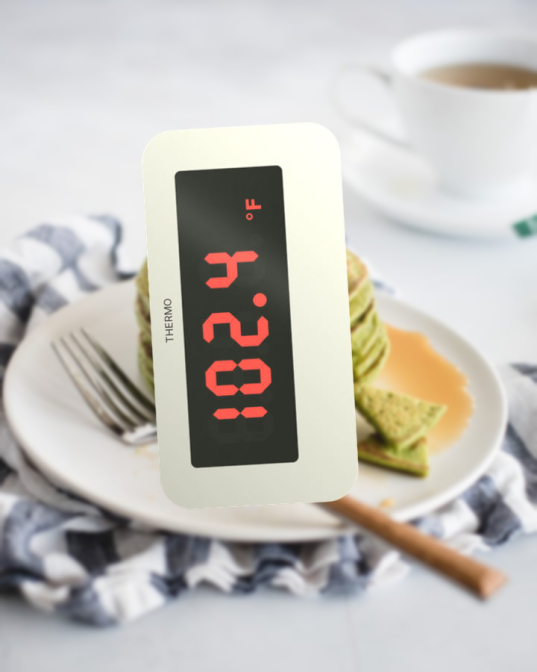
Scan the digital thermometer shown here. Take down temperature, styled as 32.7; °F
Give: 102.4; °F
